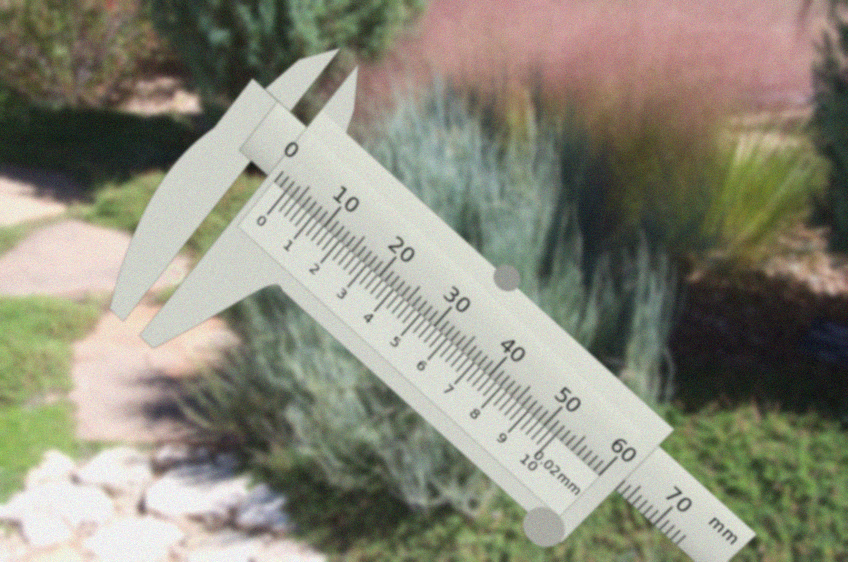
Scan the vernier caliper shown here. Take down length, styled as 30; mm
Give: 3.0; mm
